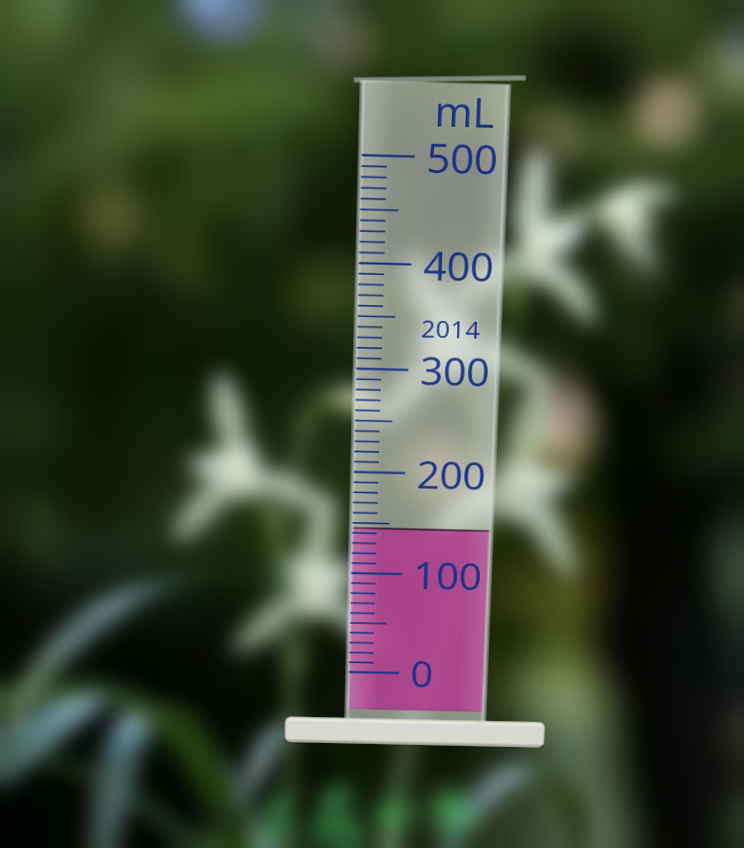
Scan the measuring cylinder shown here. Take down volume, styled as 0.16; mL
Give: 145; mL
